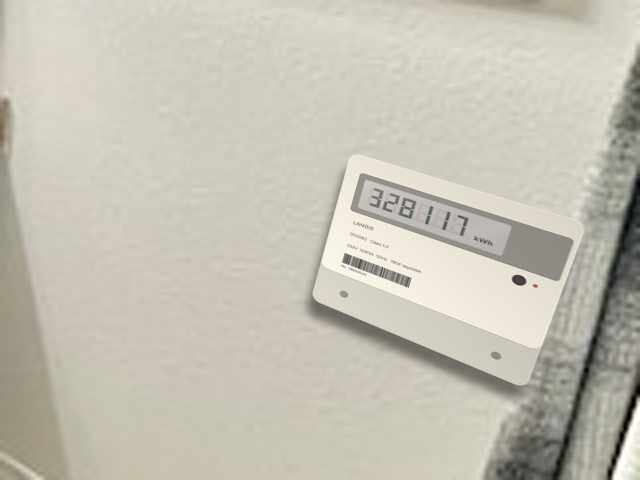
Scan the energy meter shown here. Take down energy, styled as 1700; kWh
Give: 328117; kWh
